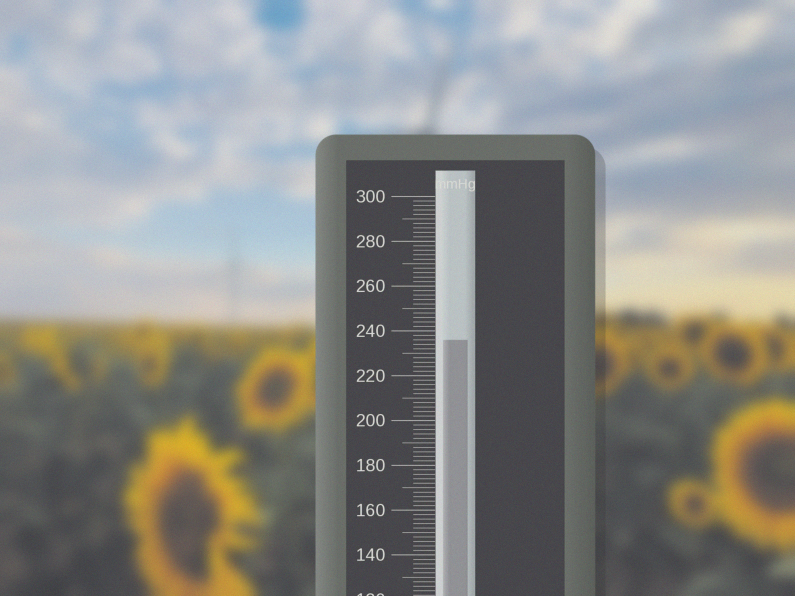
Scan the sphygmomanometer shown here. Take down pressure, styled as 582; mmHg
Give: 236; mmHg
